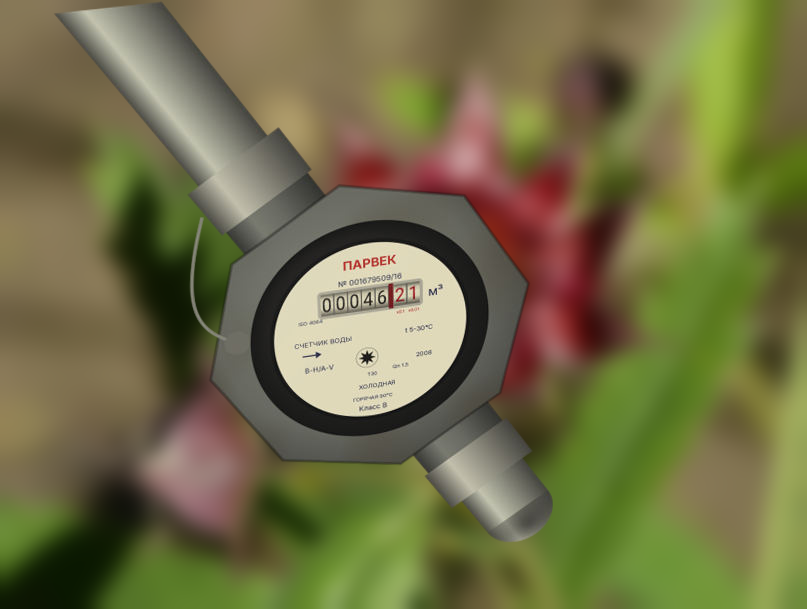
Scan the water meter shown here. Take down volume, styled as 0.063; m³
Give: 46.21; m³
